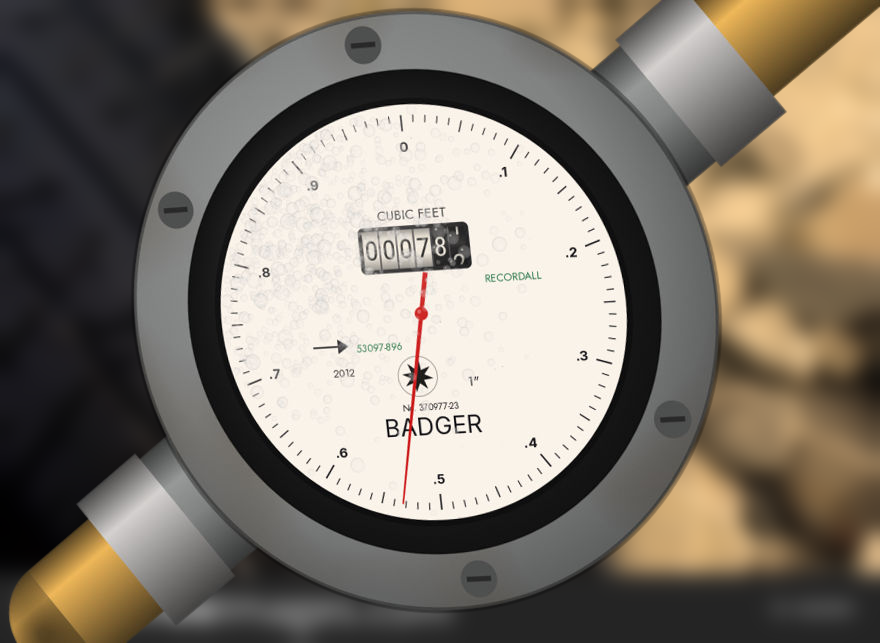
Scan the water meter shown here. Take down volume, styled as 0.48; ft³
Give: 781.53; ft³
